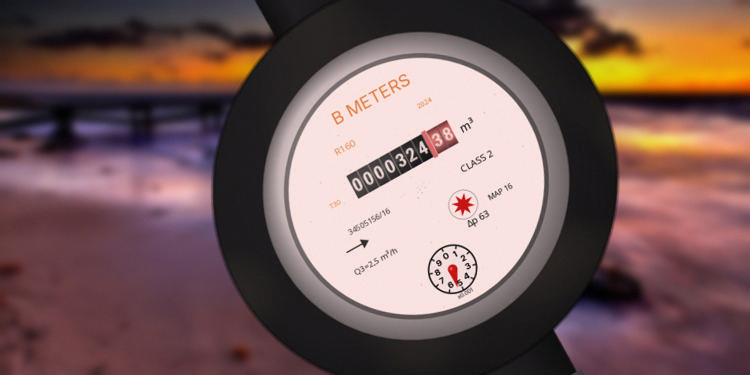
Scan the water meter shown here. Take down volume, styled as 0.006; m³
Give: 324.385; m³
